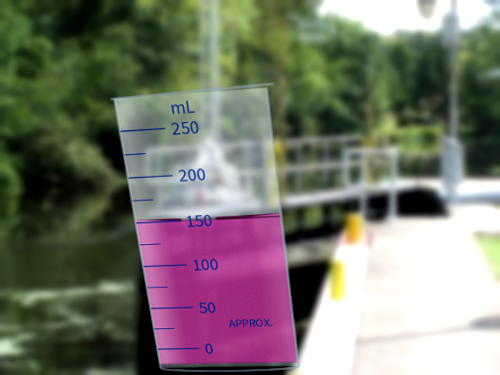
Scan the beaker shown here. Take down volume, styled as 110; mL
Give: 150; mL
